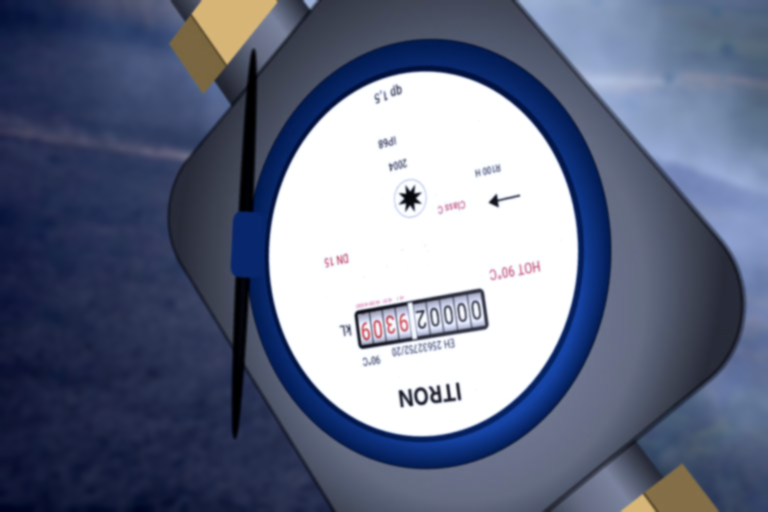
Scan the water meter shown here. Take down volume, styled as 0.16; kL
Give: 2.9309; kL
